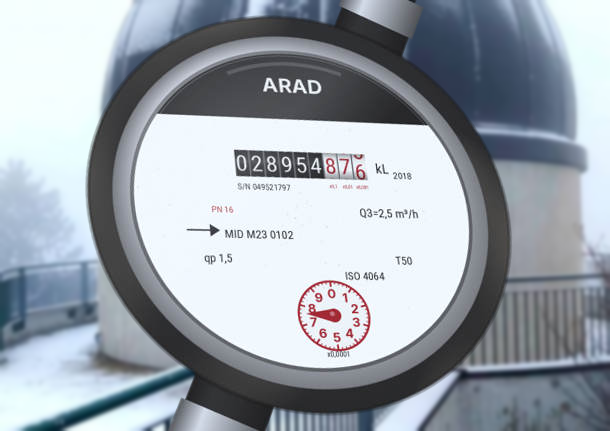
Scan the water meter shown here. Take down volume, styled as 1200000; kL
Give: 28954.8757; kL
